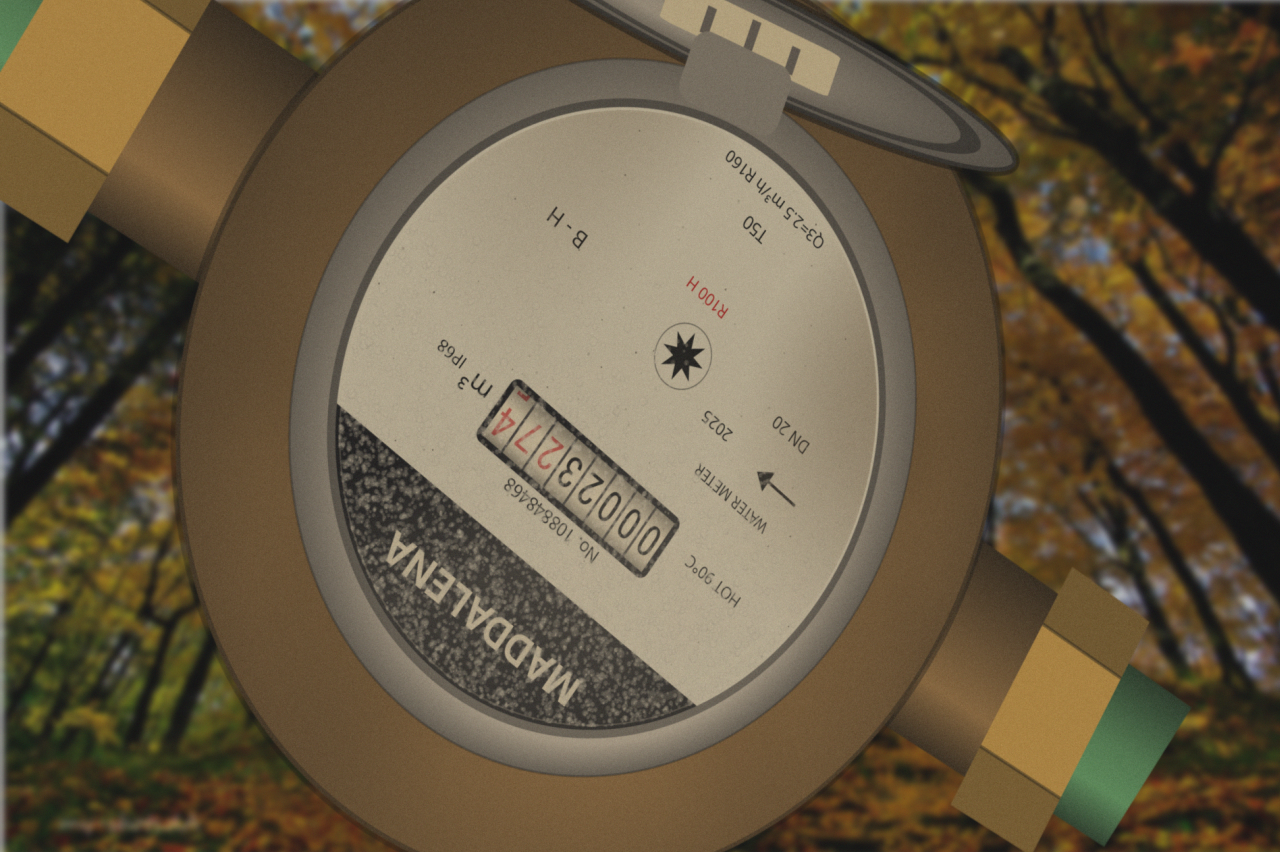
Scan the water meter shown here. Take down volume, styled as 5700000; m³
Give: 23.274; m³
